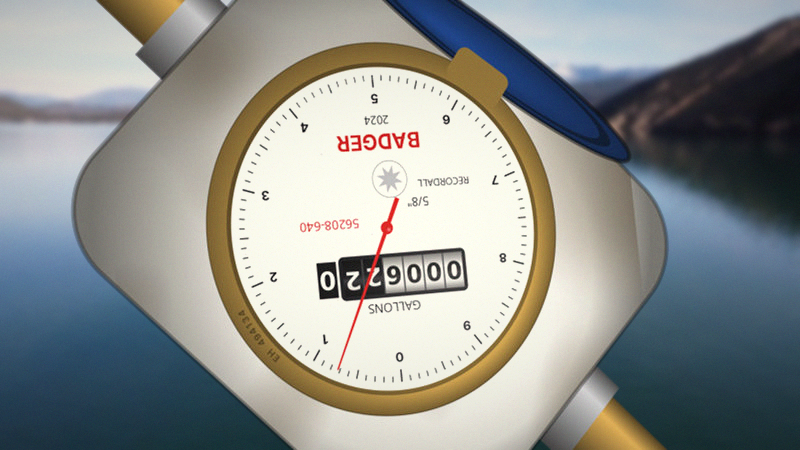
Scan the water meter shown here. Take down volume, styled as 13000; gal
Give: 6220.7; gal
